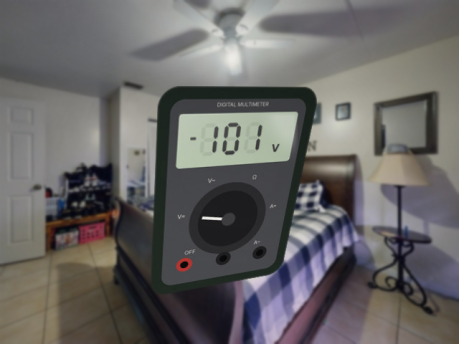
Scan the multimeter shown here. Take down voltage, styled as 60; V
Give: -101; V
